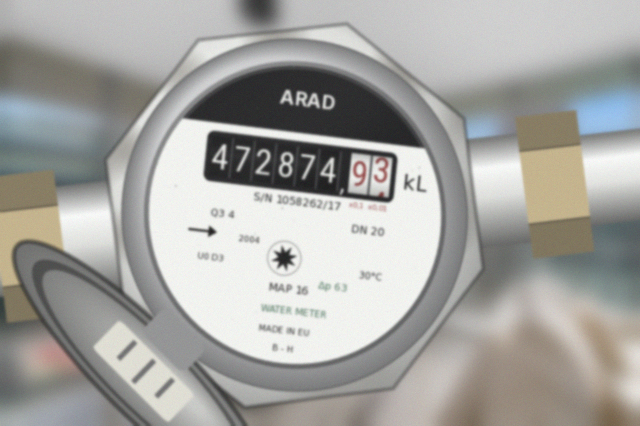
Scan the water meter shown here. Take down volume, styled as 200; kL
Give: 472874.93; kL
